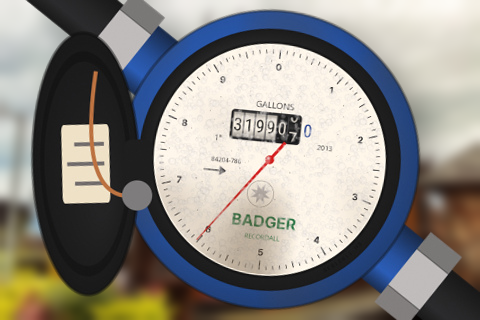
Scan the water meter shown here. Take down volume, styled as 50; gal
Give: 3199066.0; gal
